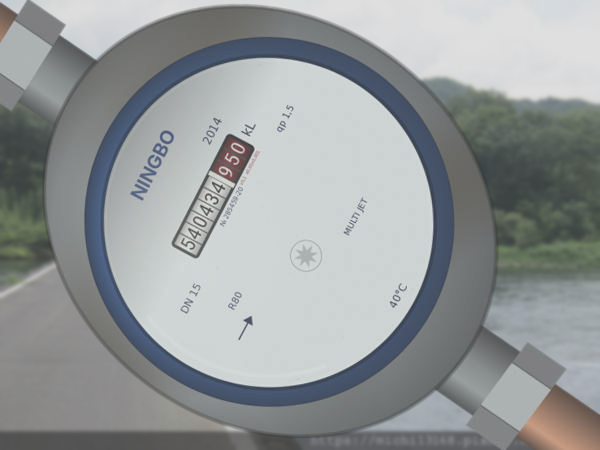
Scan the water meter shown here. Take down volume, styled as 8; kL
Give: 540434.950; kL
